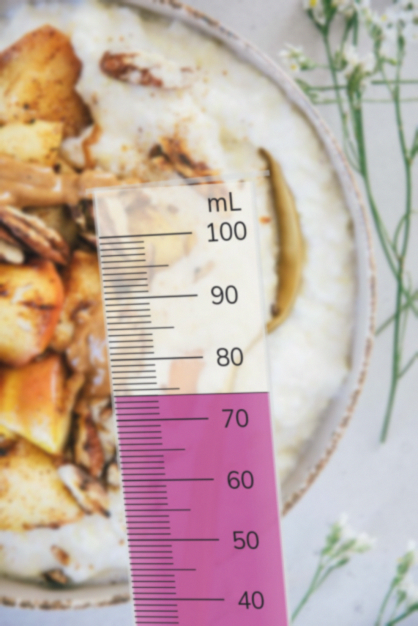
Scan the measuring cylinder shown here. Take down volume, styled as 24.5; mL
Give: 74; mL
